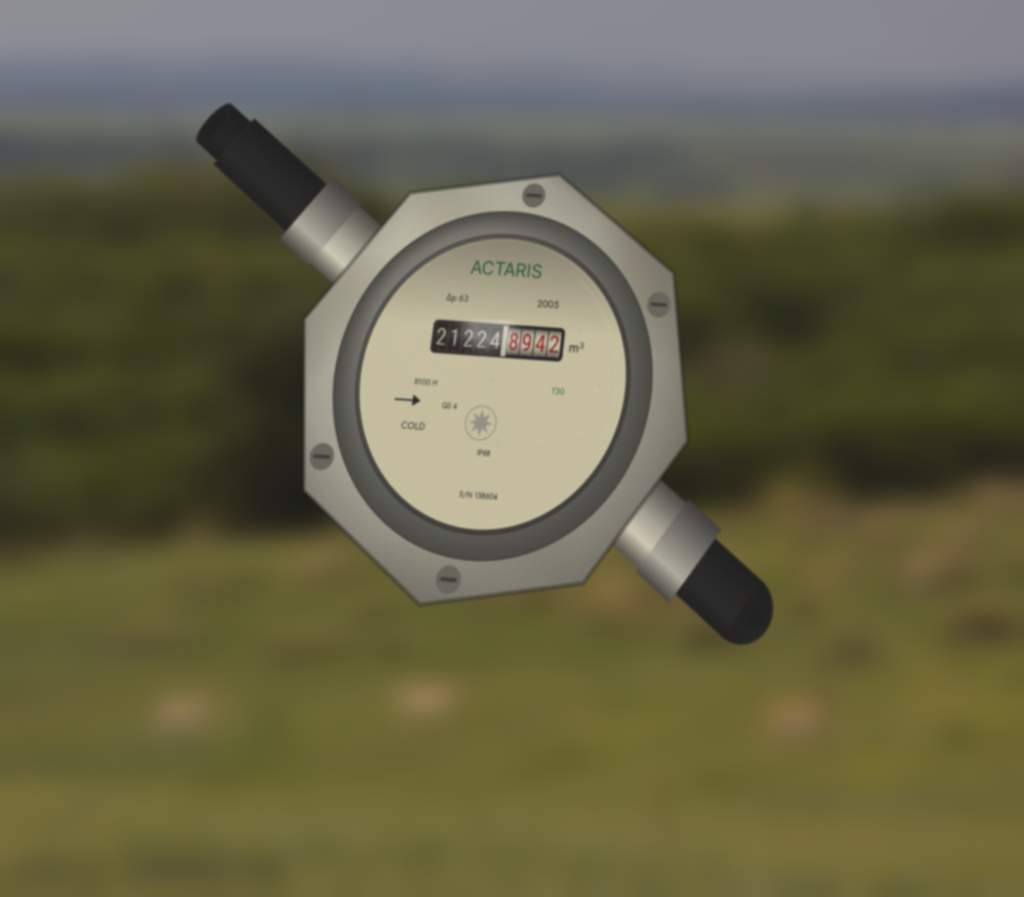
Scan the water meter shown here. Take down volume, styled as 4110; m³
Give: 21224.8942; m³
